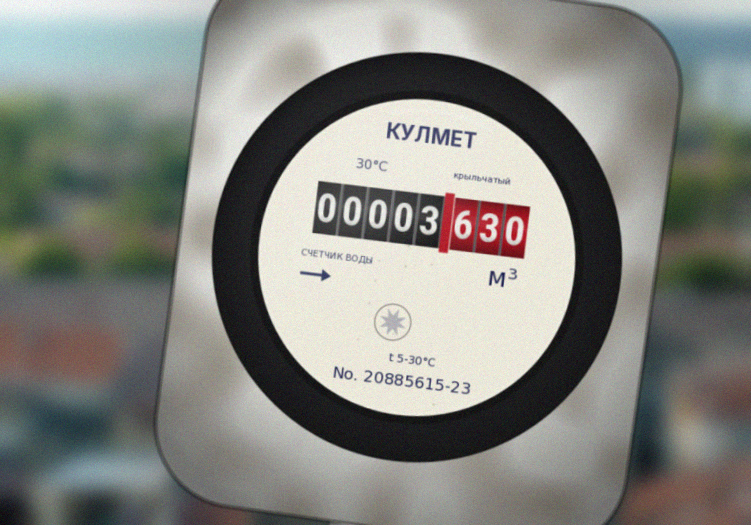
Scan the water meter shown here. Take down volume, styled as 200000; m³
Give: 3.630; m³
